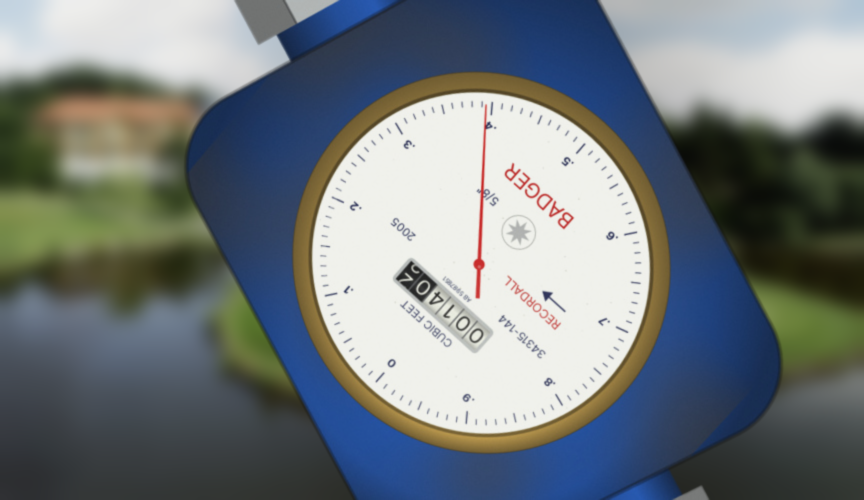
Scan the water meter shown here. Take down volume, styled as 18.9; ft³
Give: 1402.39; ft³
